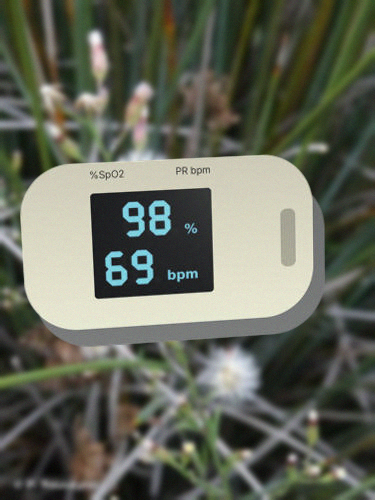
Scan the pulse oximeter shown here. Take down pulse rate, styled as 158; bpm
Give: 69; bpm
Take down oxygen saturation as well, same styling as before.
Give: 98; %
